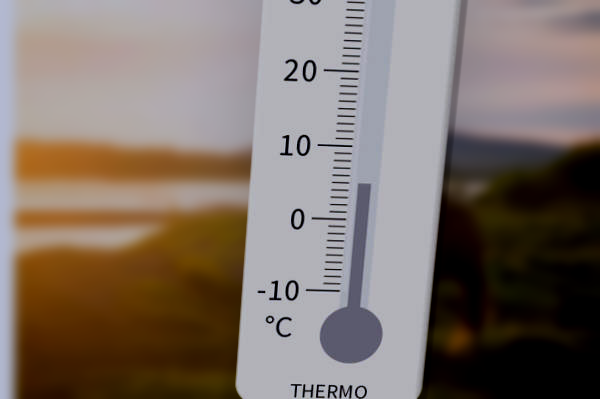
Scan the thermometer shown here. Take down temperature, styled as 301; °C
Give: 5; °C
